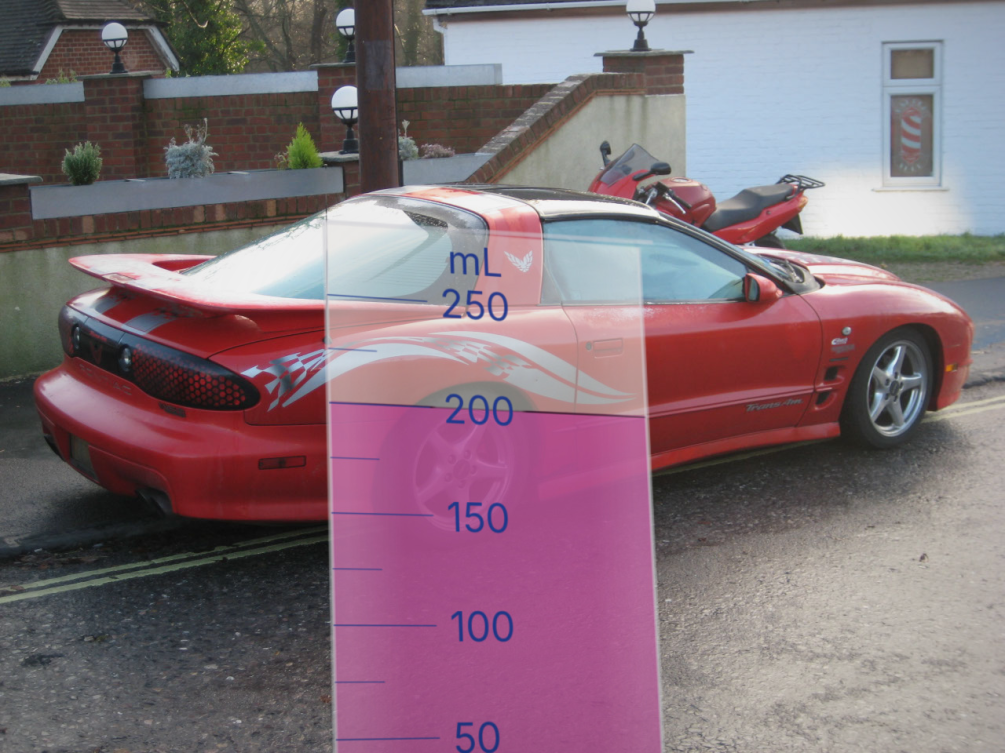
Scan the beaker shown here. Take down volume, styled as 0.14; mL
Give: 200; mL
